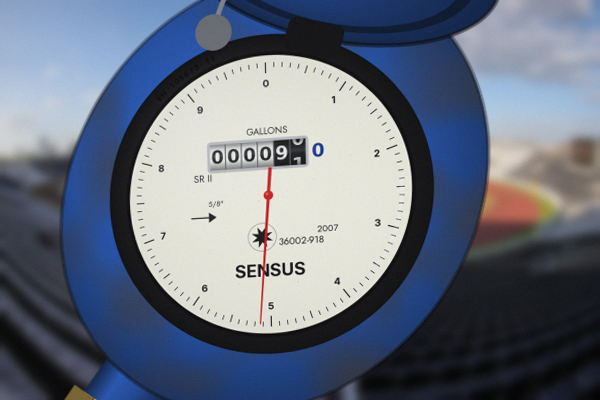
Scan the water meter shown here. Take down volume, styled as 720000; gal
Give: 905.1; gal
